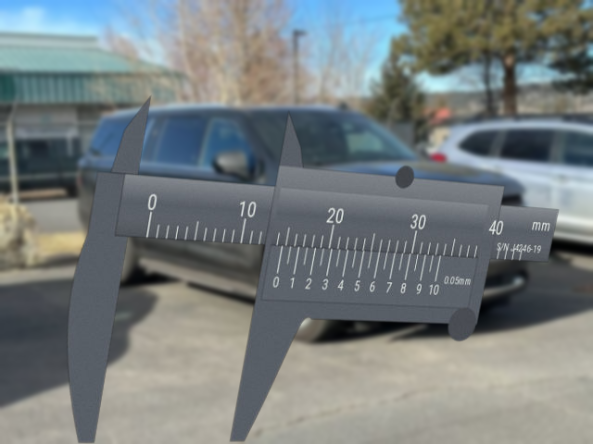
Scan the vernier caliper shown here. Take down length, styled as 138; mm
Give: 14.6; mm
